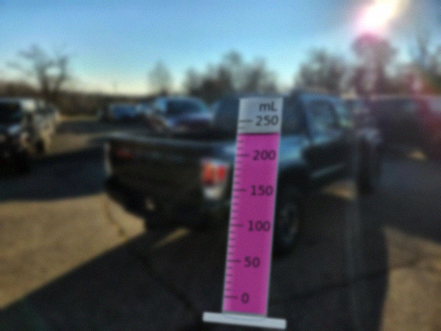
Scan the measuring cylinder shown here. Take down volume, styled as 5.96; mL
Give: 230; mL
